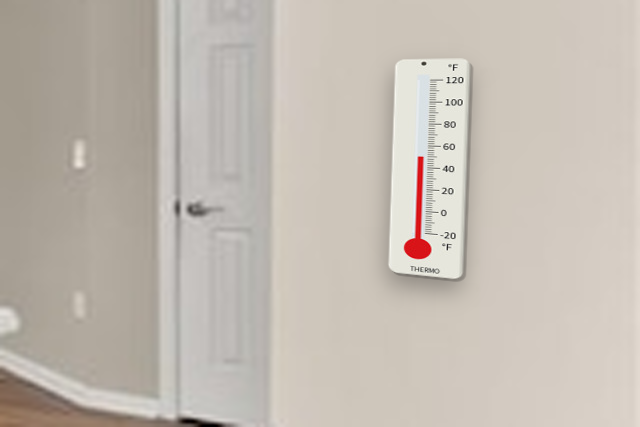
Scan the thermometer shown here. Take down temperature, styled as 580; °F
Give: 50; °F
